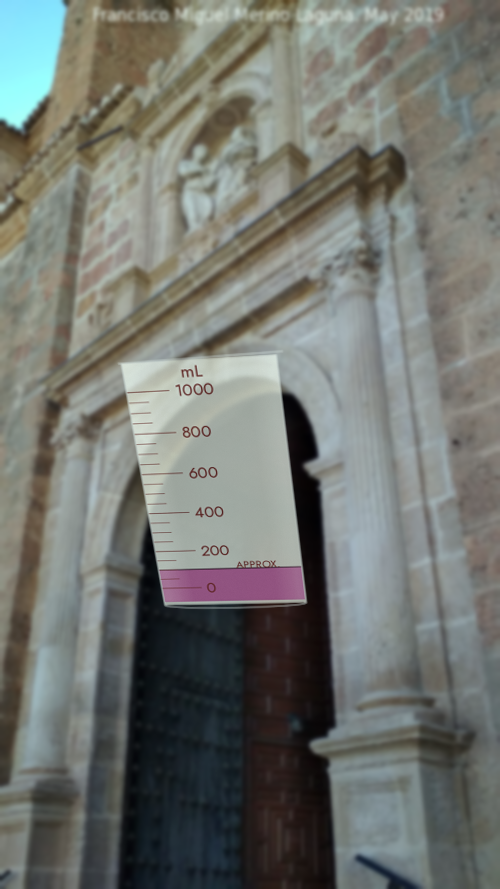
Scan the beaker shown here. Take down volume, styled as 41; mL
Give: 100; mL
